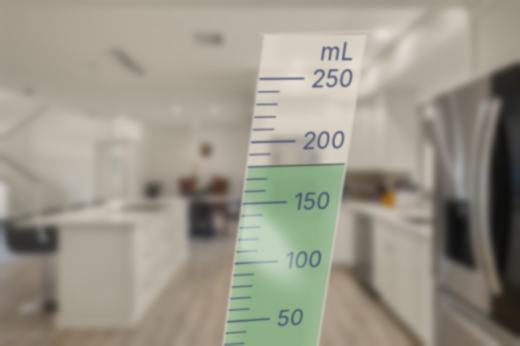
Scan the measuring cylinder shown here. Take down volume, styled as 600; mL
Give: 180; mL
